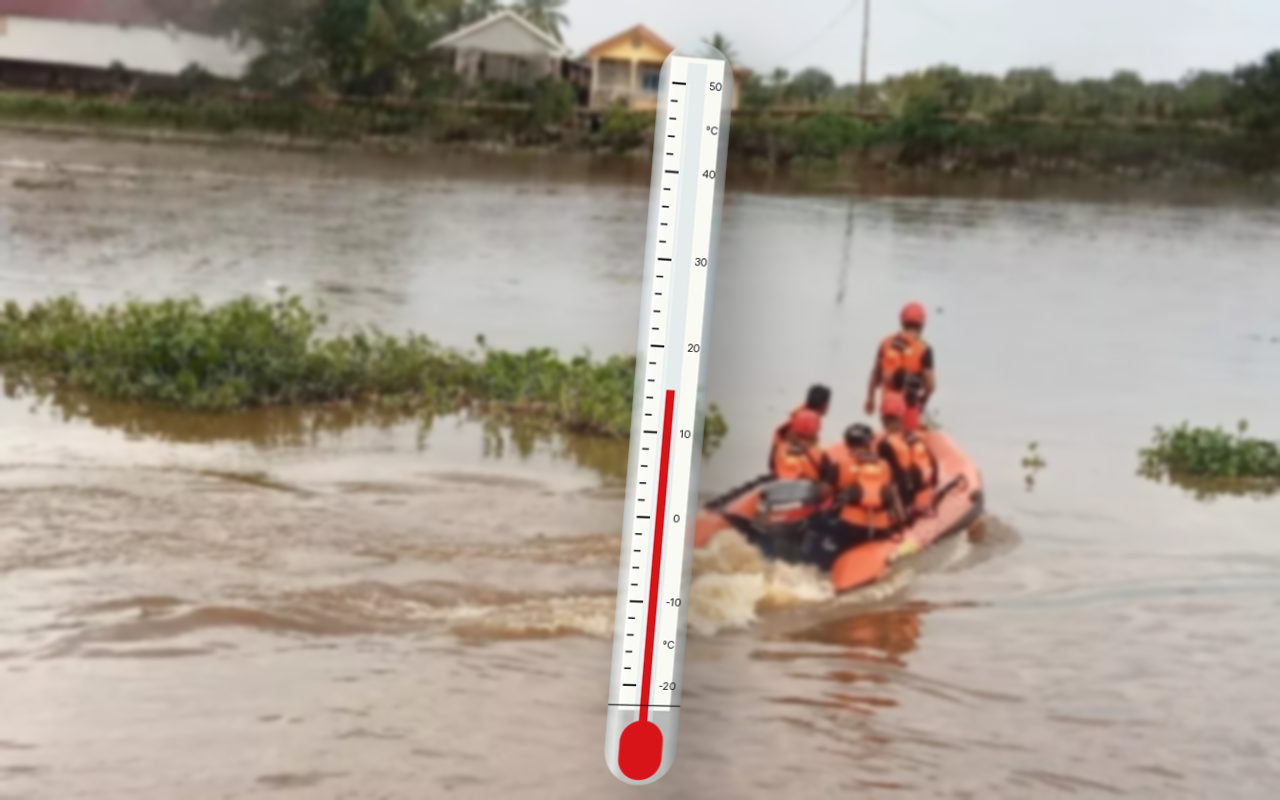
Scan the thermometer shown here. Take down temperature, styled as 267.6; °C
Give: 15; °C
